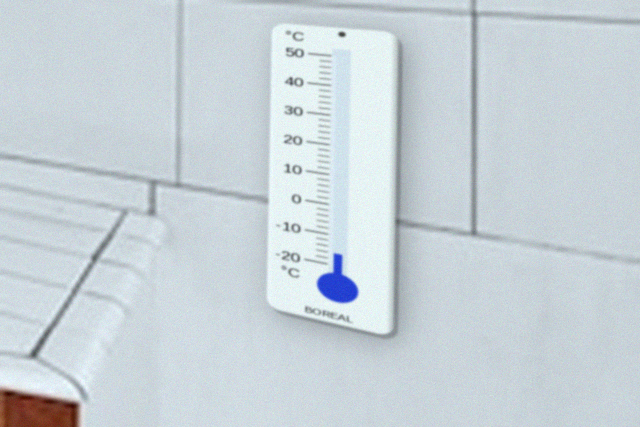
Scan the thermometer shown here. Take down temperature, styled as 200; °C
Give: -16; °C
